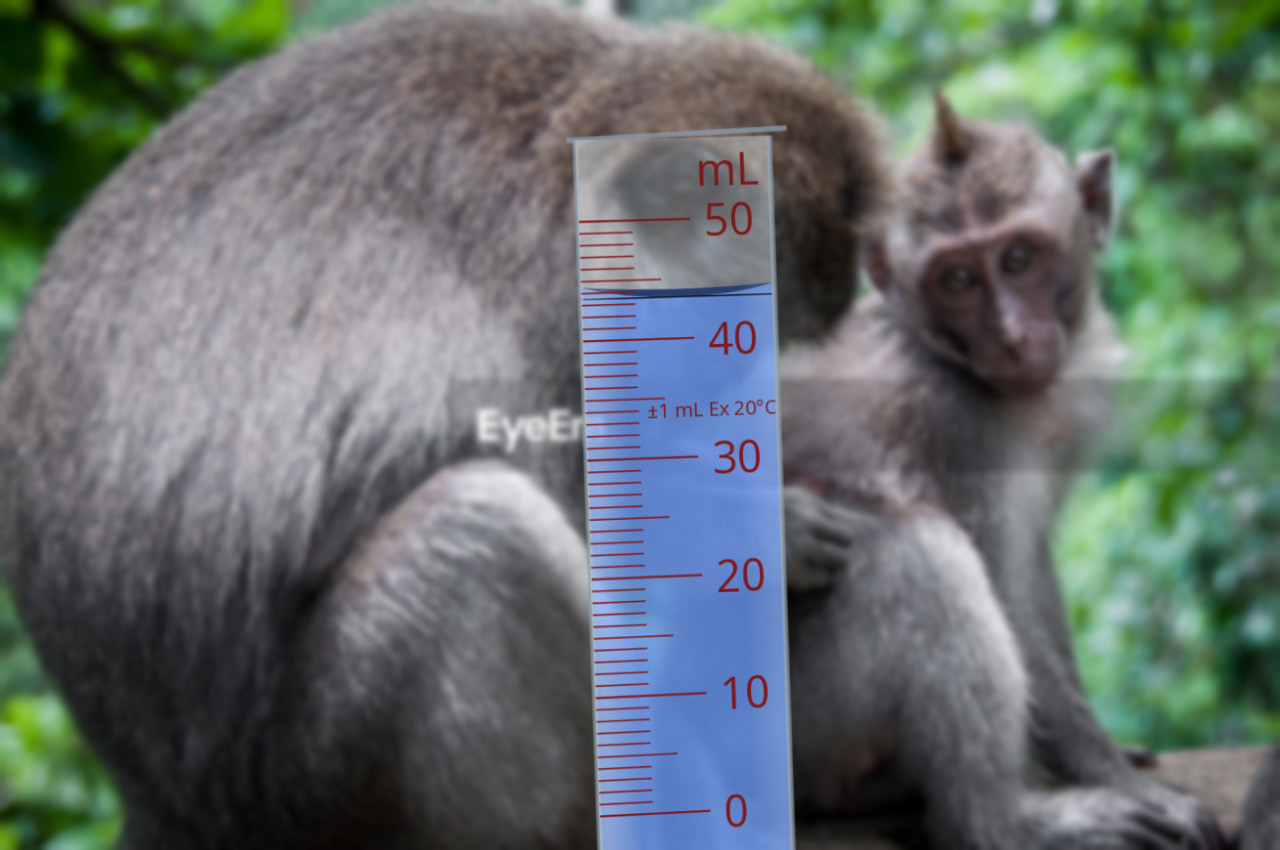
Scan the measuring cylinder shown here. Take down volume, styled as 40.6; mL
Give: 43.5; mL
